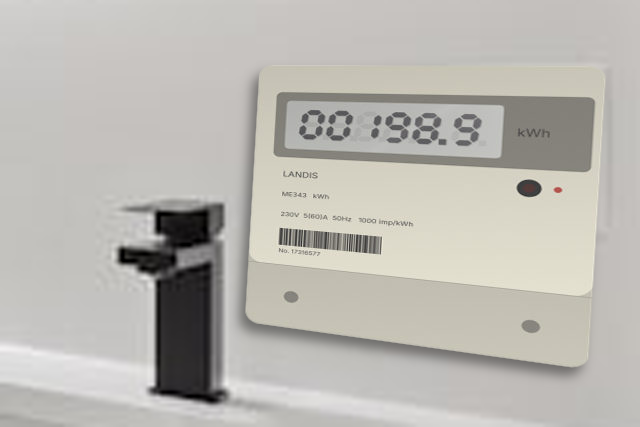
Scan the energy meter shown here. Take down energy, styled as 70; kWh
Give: 198.9; kWh
